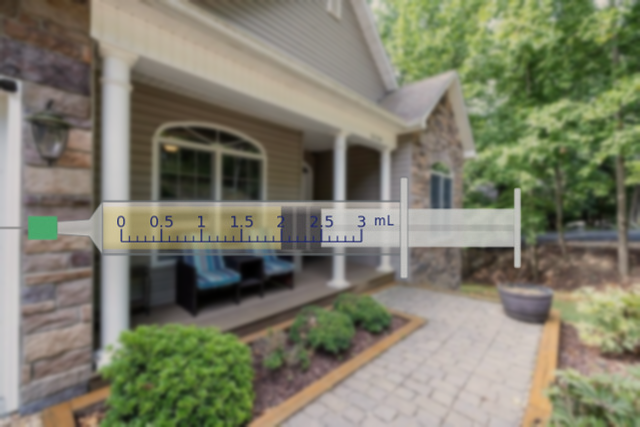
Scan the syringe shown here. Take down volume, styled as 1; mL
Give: 2; mL
